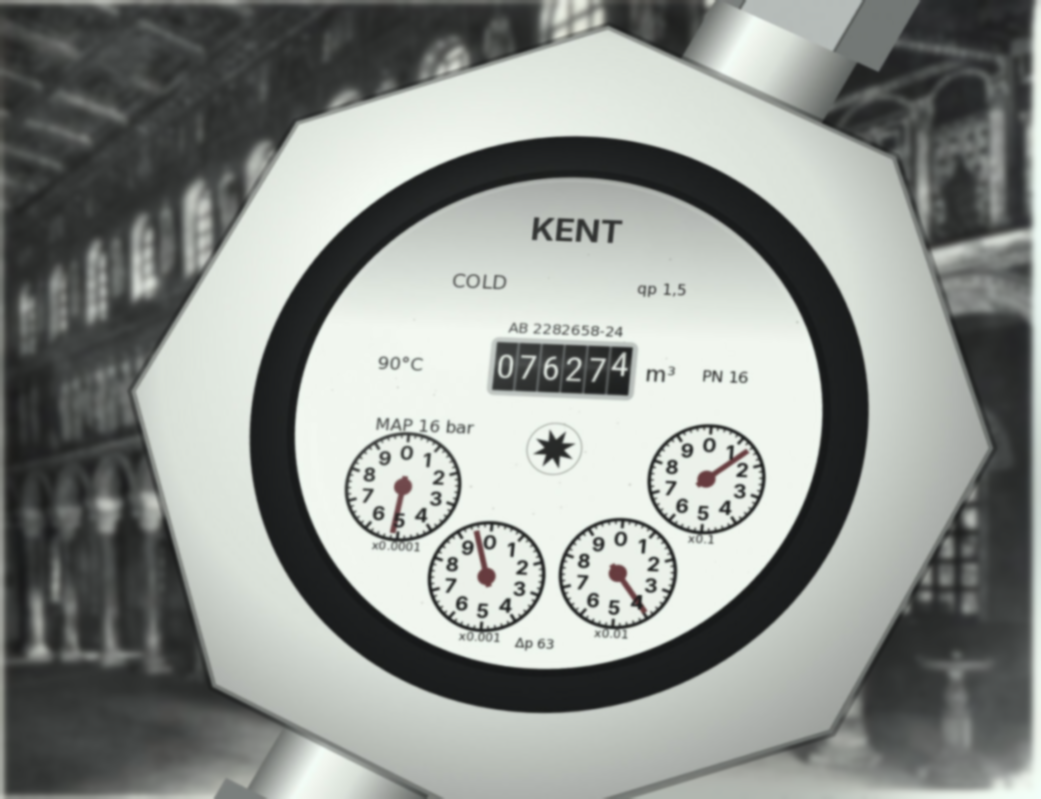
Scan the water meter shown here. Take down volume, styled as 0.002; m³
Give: 76274.1395; m³
